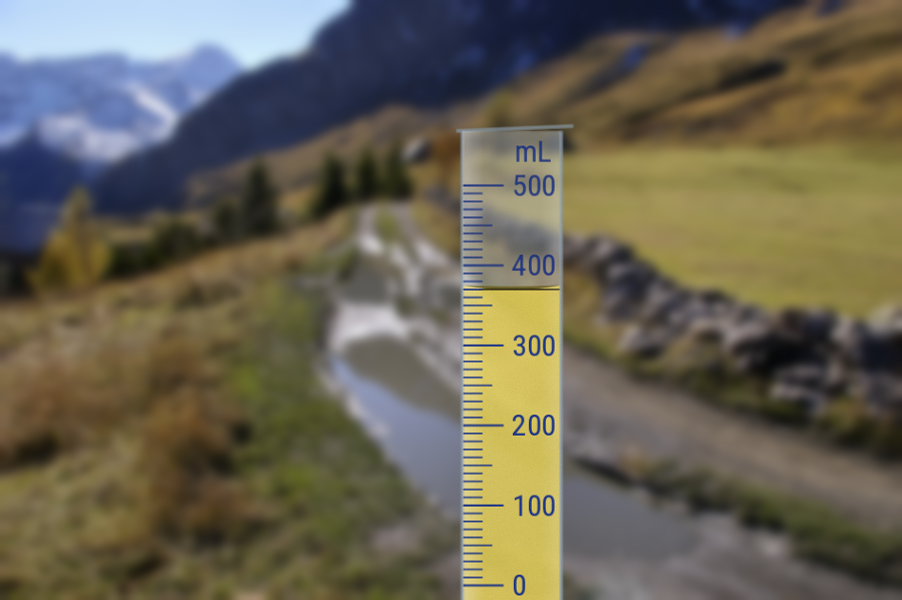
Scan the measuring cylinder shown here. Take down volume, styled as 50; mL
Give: 370; mL
